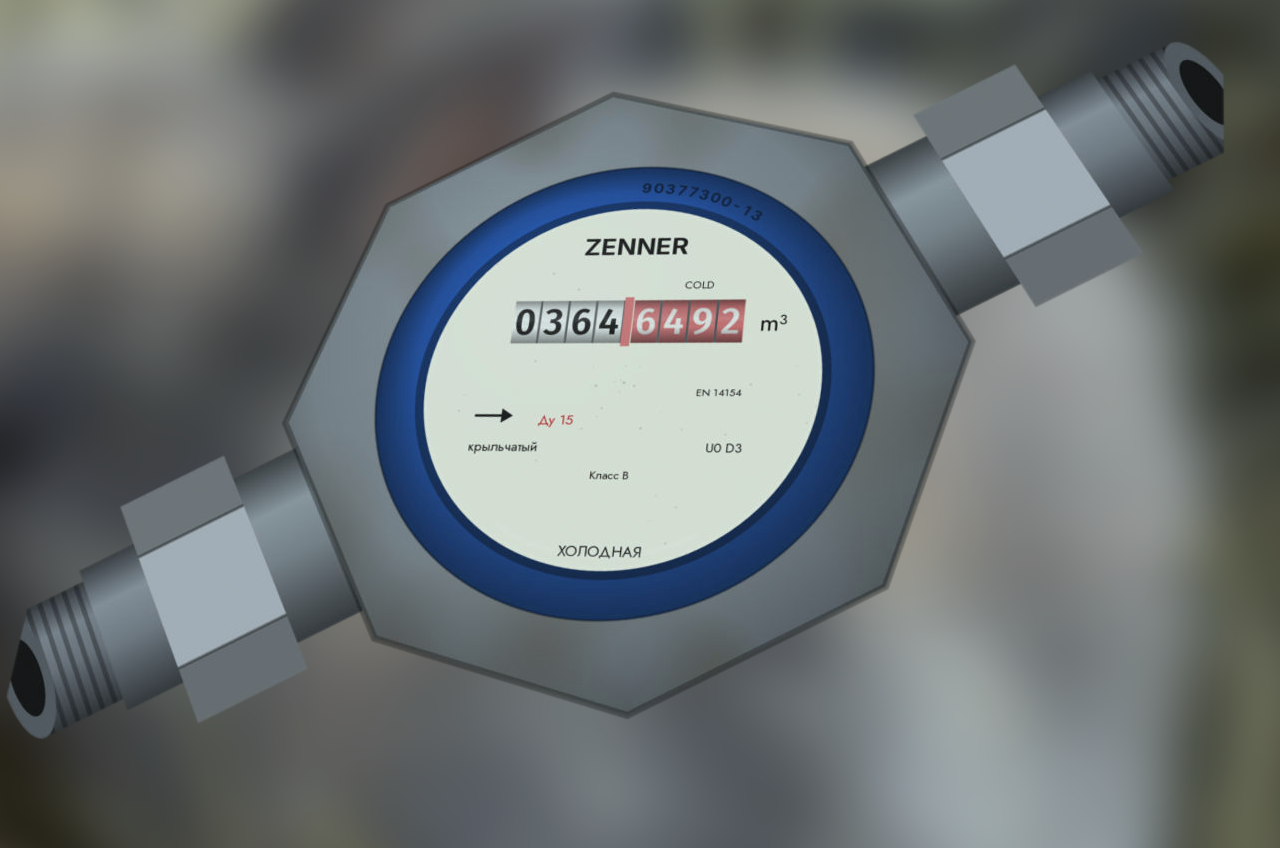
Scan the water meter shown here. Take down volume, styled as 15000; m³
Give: 364.6492; m³
